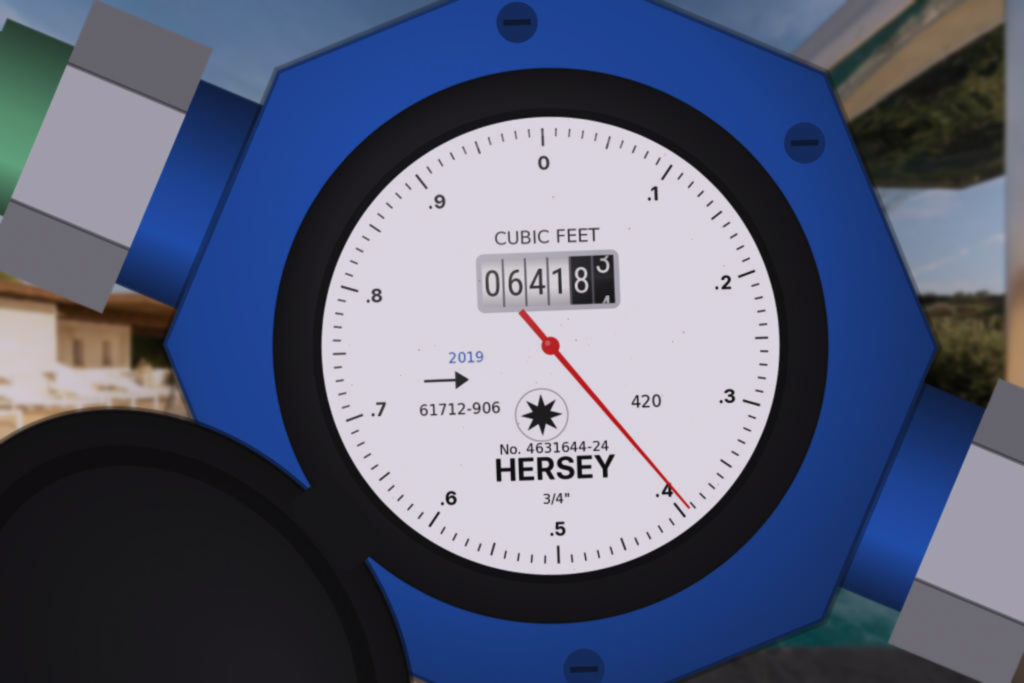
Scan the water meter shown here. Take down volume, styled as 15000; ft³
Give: 64183.39; ft³
